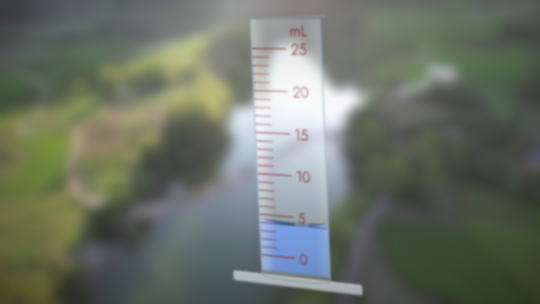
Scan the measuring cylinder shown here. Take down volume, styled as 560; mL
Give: 4; mL
